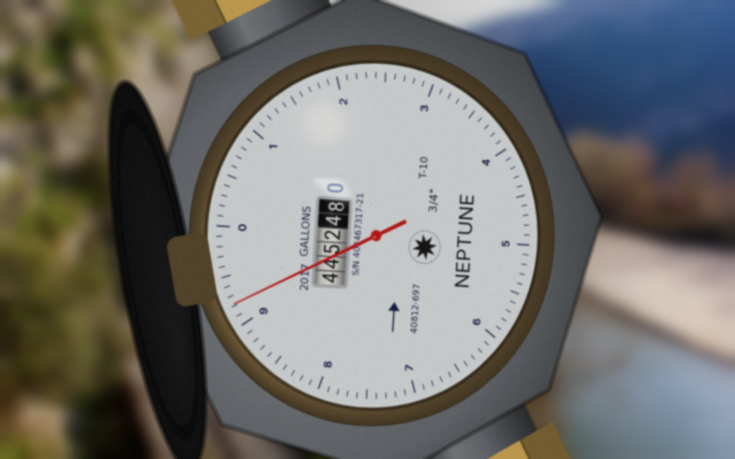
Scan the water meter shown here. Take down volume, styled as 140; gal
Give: 4452479.2; gal
